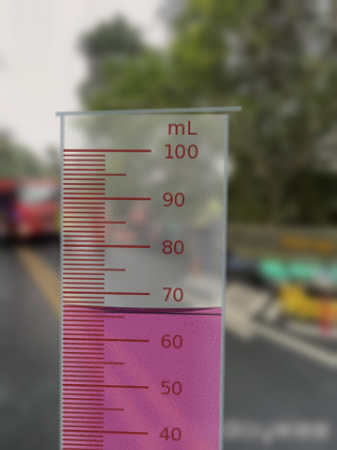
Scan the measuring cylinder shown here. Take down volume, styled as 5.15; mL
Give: 66; mL
